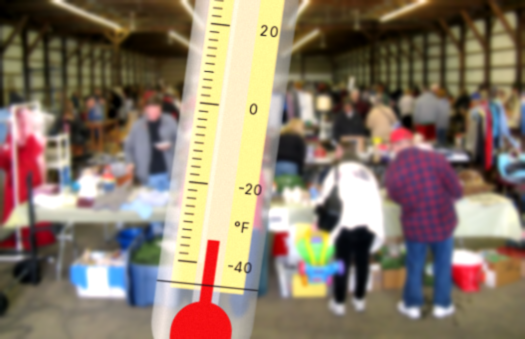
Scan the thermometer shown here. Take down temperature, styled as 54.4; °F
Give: -34; °F
